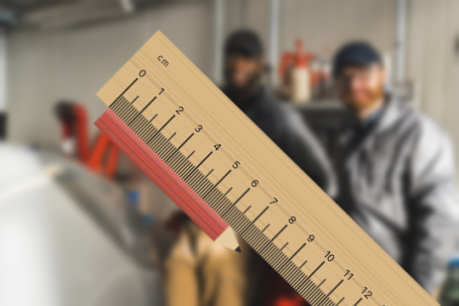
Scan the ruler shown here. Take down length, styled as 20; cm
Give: 7.5; cm
